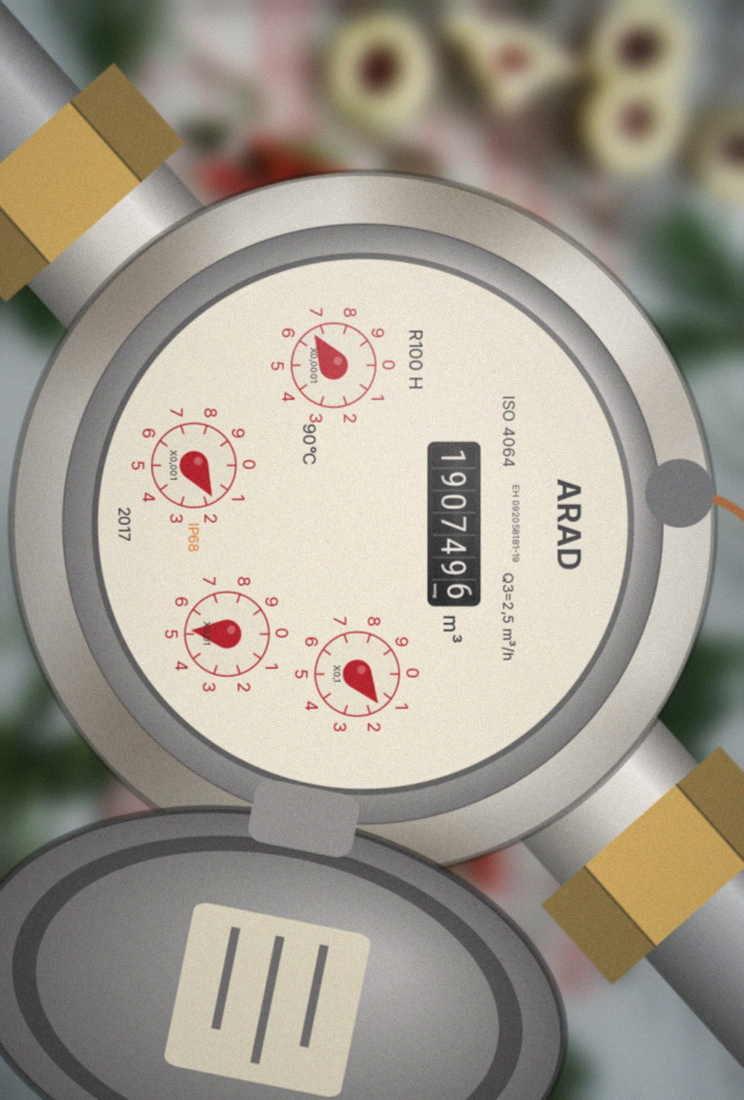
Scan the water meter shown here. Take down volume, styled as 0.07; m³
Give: 1907496.1516; m³
